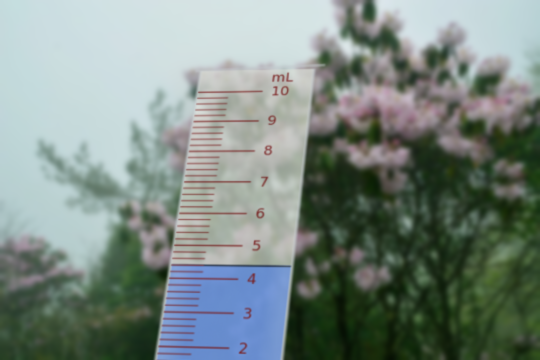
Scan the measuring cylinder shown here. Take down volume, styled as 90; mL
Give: 4.4; mL
